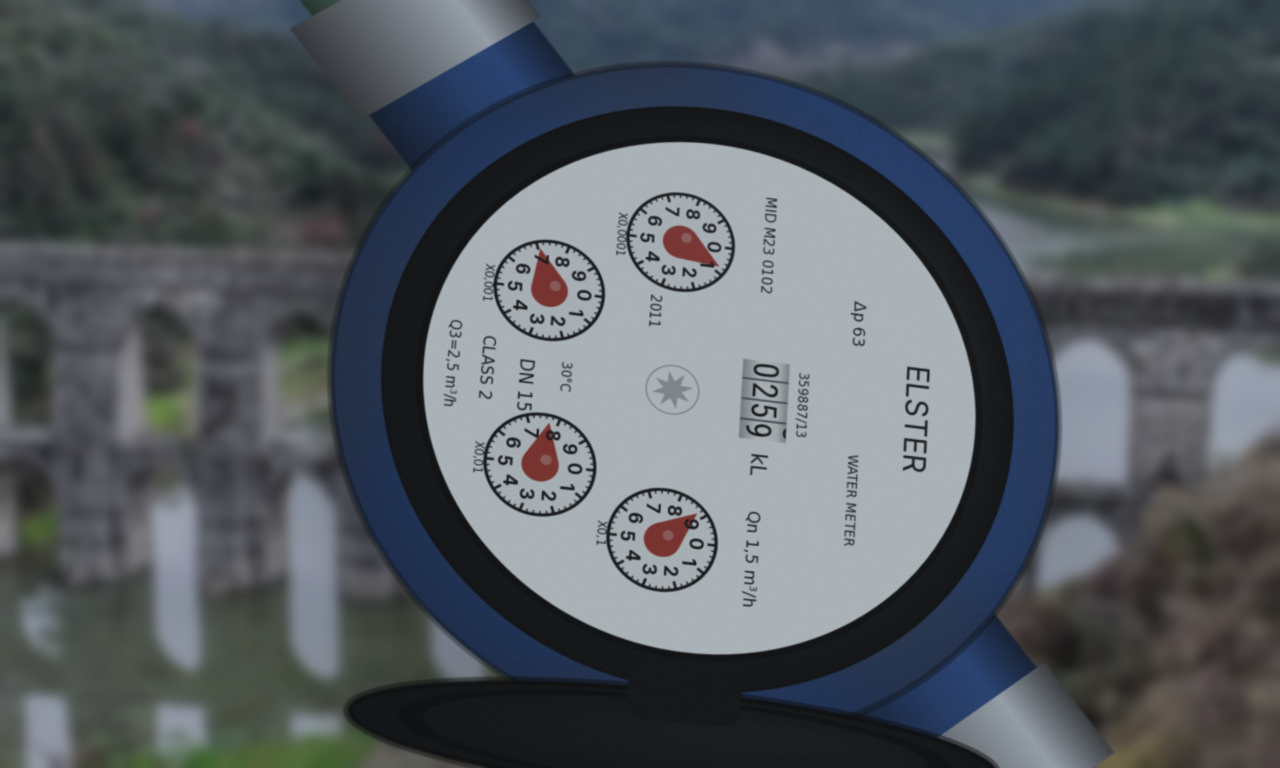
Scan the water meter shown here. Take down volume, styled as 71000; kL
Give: 258.8770; kL
